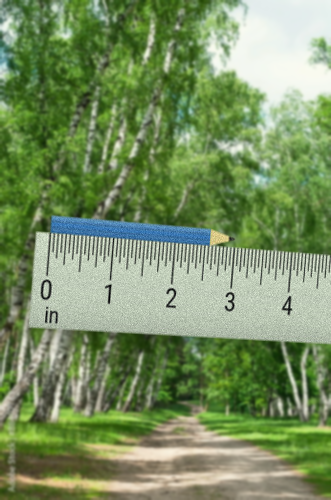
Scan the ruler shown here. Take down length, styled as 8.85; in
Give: 3; in
